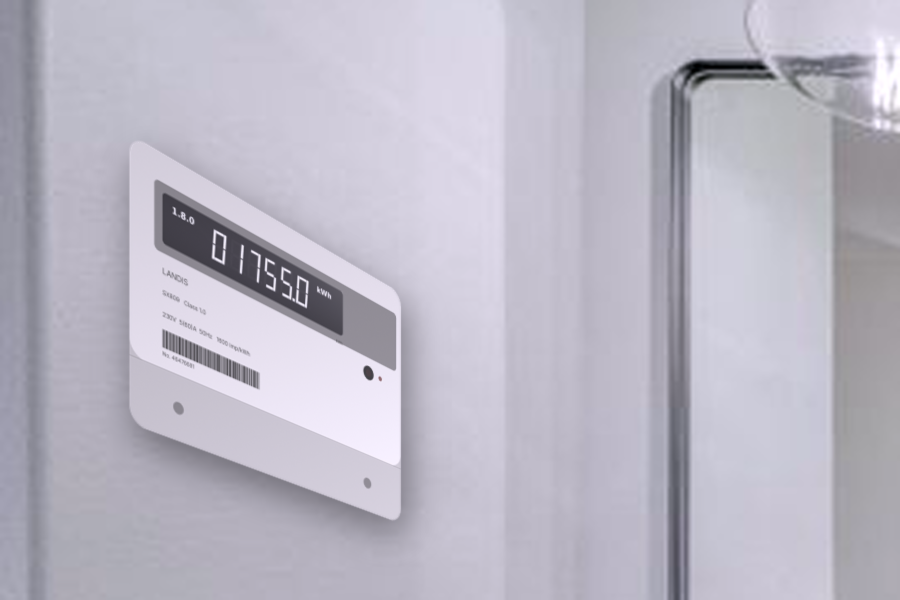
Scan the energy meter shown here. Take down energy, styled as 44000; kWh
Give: 1755.0; kWh
